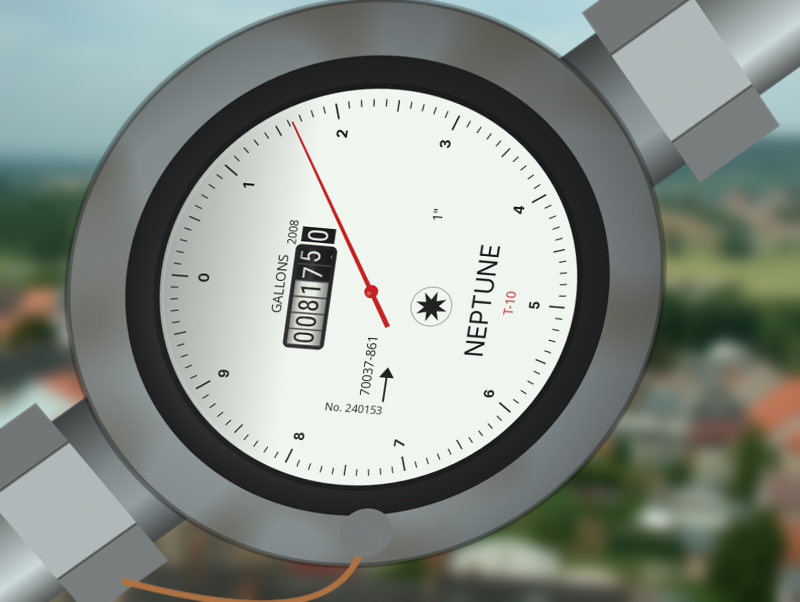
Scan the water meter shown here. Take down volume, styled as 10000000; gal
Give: 81751.6; gal
